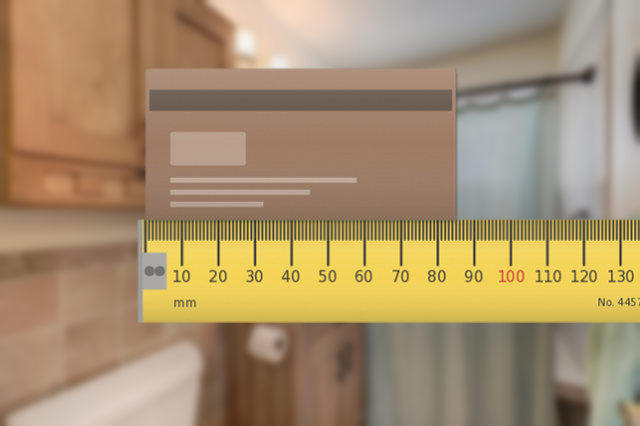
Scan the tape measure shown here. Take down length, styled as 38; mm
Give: 85; mm
